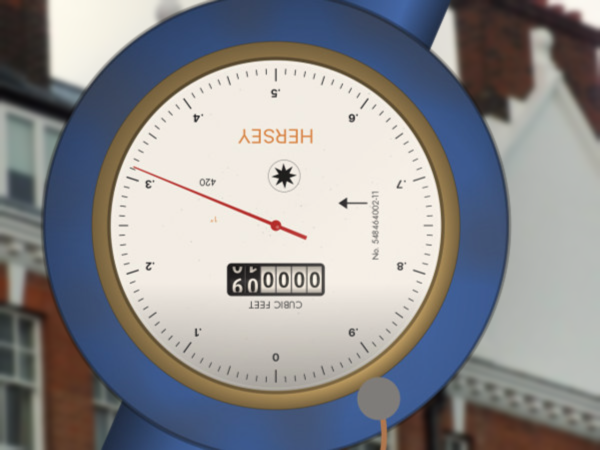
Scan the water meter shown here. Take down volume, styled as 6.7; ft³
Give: 9.31; ft³
